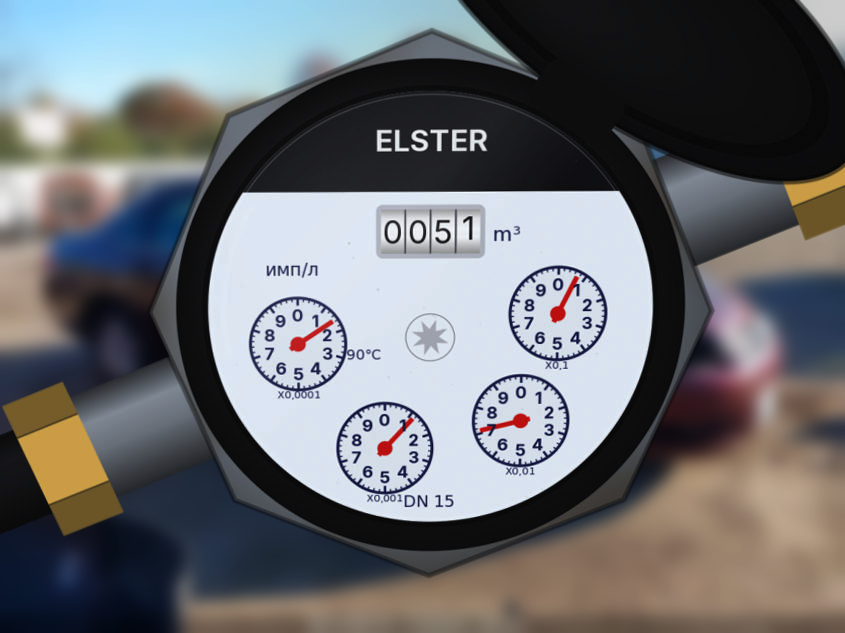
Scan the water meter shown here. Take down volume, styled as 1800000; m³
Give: 51.0711; m³
